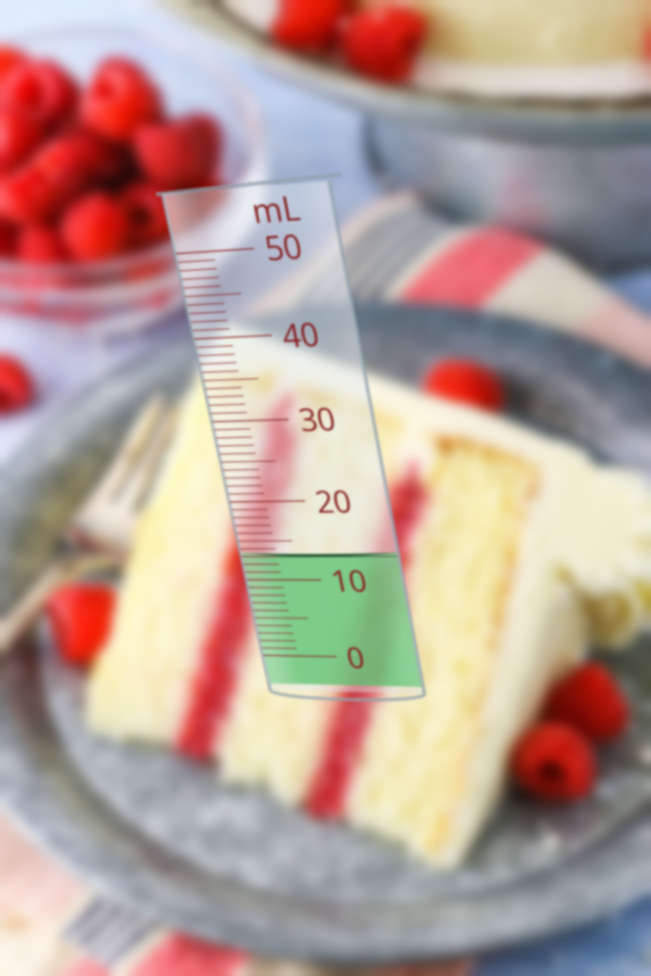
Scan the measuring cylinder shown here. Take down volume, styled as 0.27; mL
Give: 13; mL
